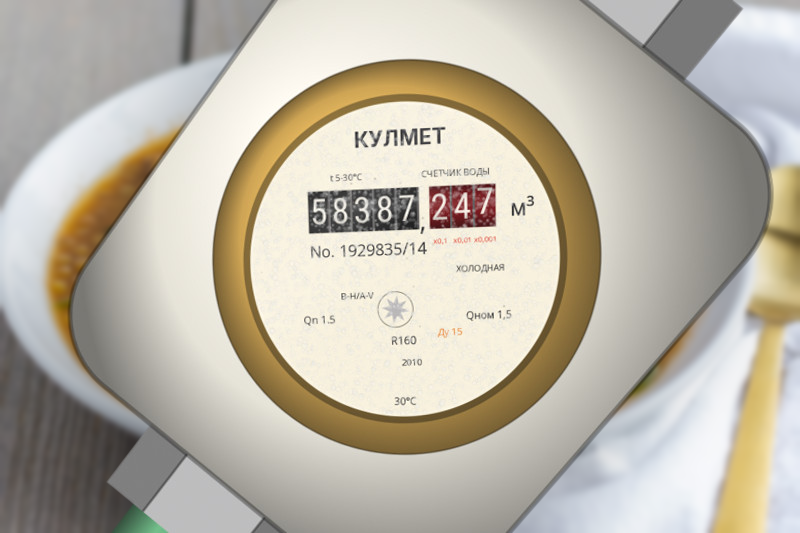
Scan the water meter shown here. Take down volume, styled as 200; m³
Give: 58387.247; m³
